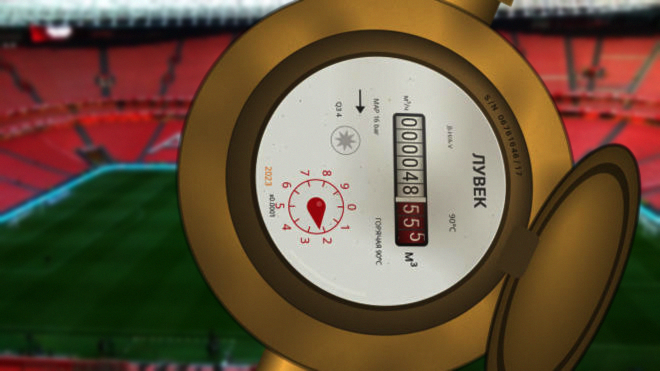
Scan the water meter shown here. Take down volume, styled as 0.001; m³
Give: 48.5552; m³
